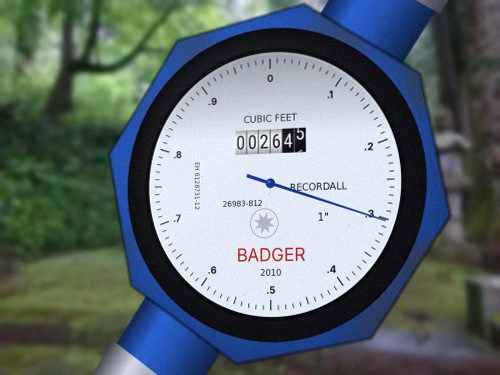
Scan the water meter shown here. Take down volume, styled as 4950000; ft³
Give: 2645.30; ft³
